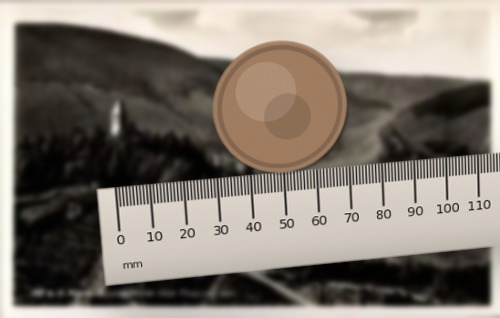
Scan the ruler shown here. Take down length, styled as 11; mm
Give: 40; mm
